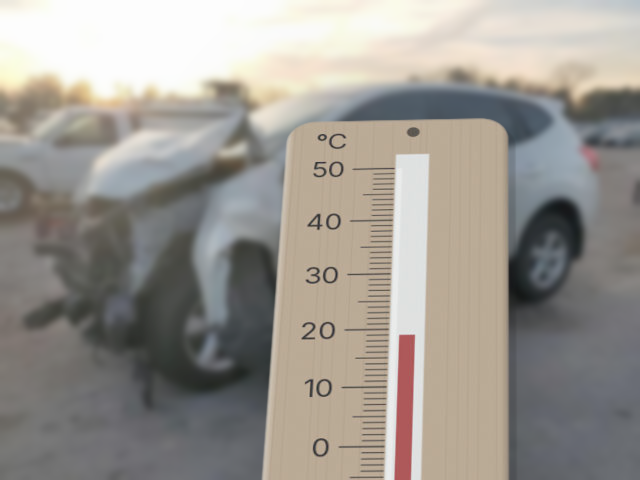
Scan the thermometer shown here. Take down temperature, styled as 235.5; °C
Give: 19; °C
